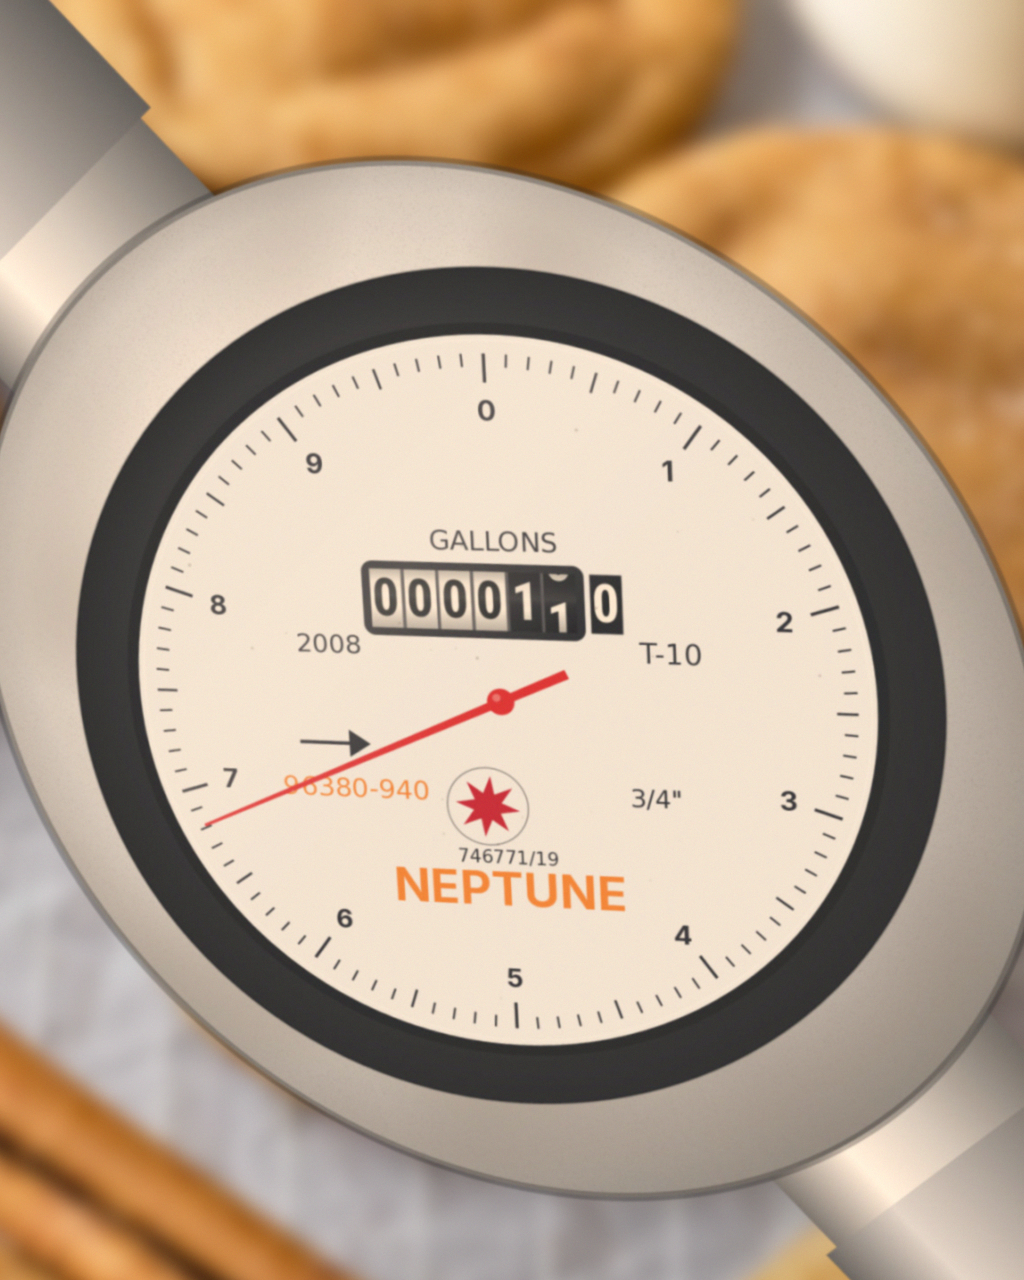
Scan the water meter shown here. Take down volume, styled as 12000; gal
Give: 106.8; gal
